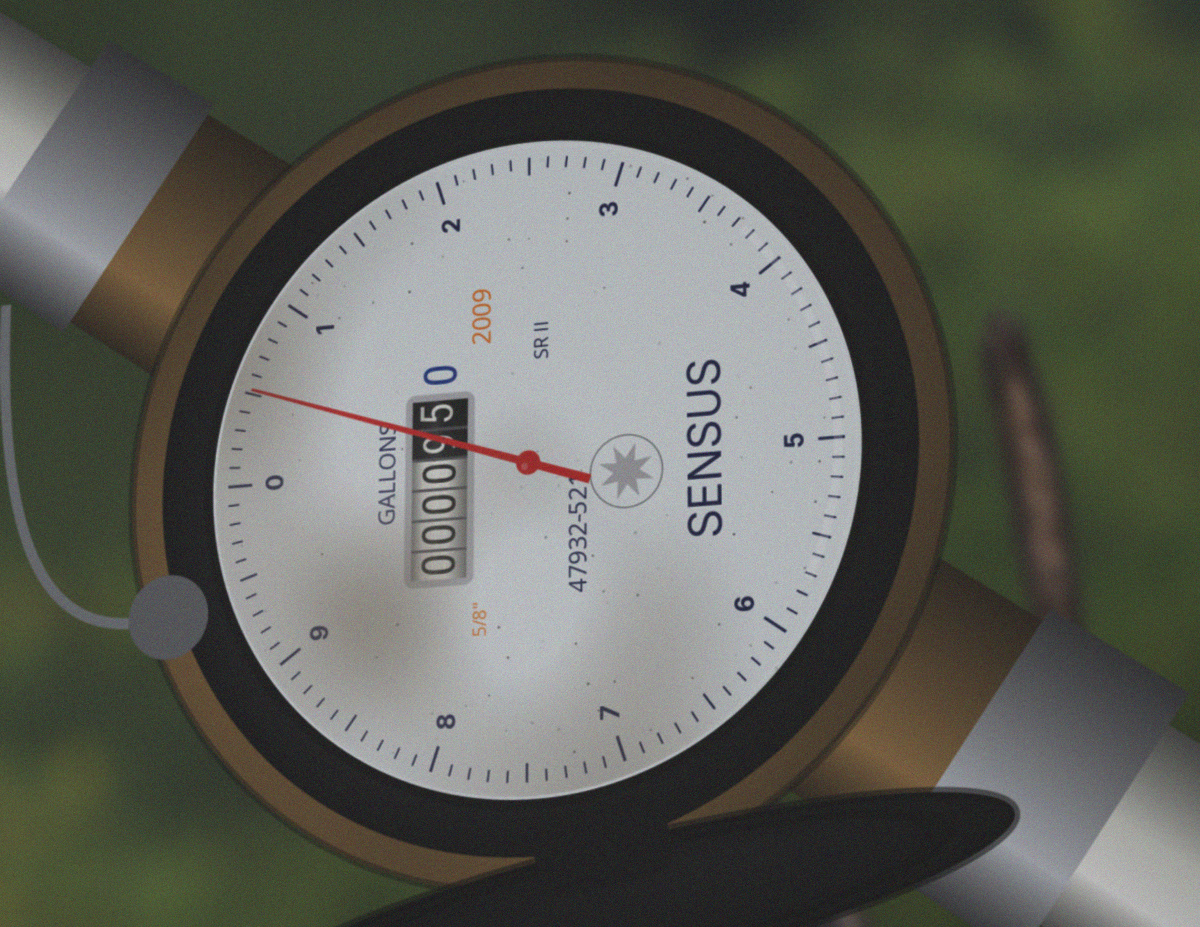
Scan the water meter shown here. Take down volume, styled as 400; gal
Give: 950.5; gal
